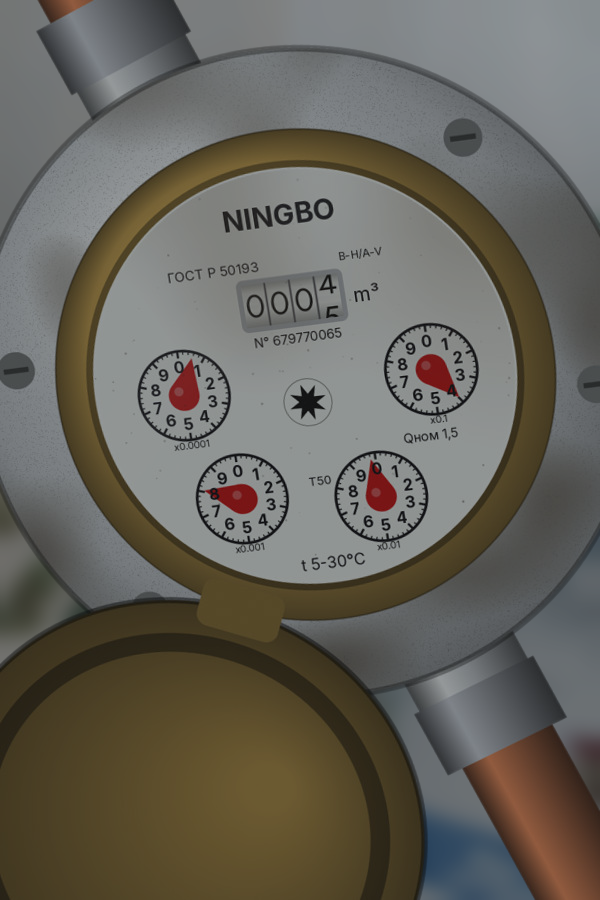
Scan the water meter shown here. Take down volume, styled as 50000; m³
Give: 4.3980; m³
